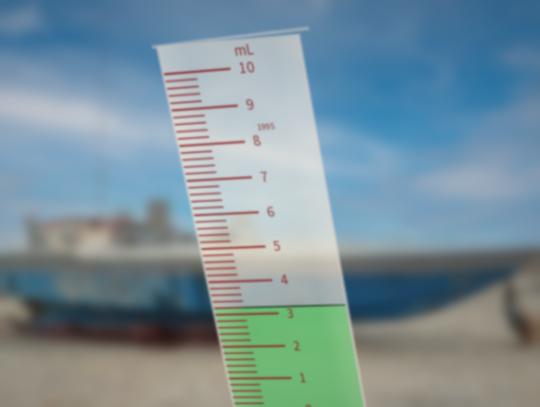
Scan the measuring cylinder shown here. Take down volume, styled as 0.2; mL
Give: 3.2; mL
